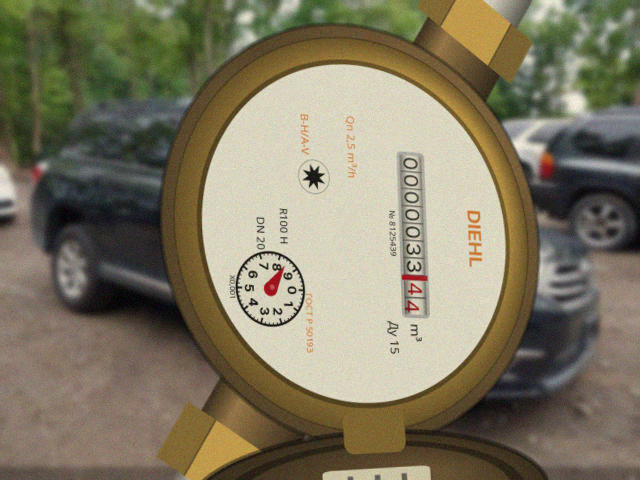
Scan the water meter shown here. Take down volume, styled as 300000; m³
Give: 33.438; m³
